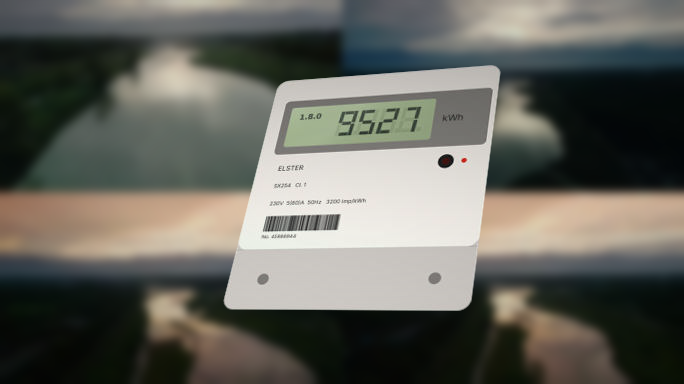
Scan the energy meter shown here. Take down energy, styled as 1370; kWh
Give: 9527; kWh
